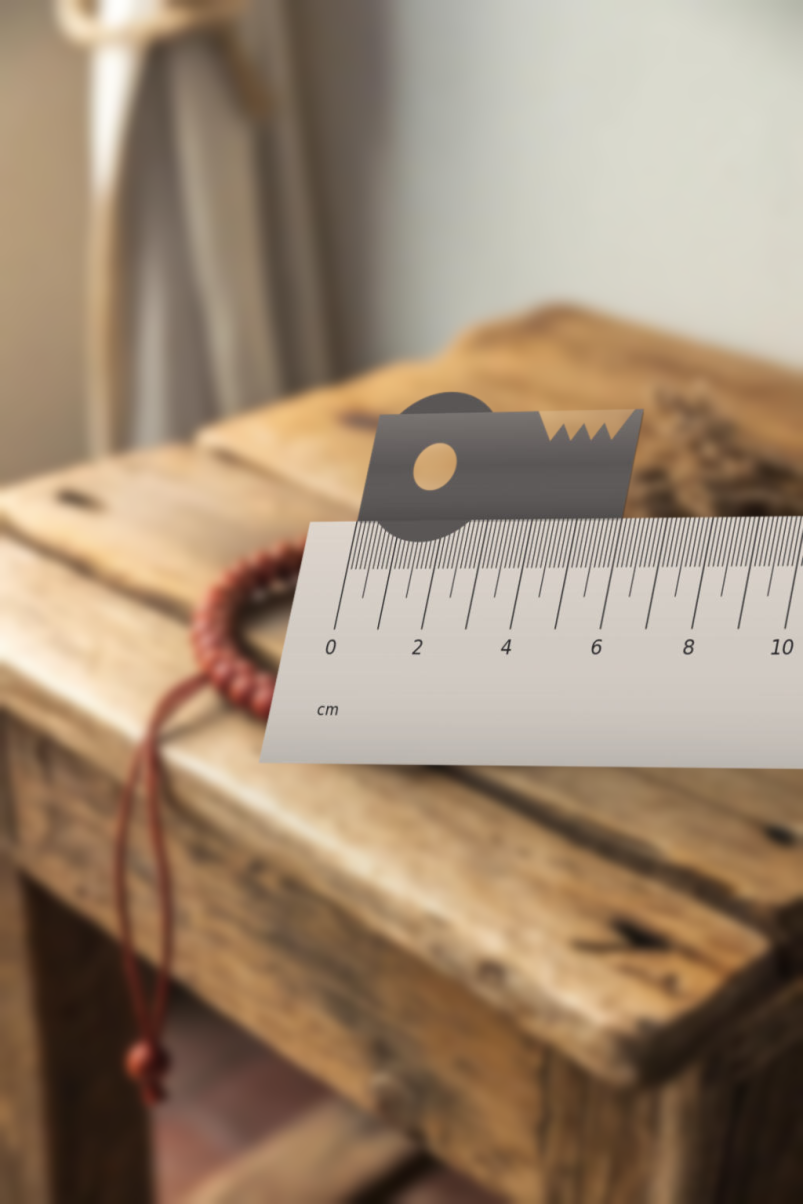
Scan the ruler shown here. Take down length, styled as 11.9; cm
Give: 6; cm
